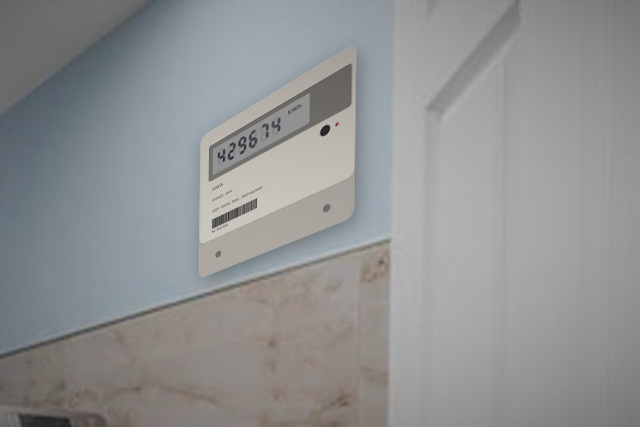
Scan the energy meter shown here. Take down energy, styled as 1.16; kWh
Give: 429674; kWh
